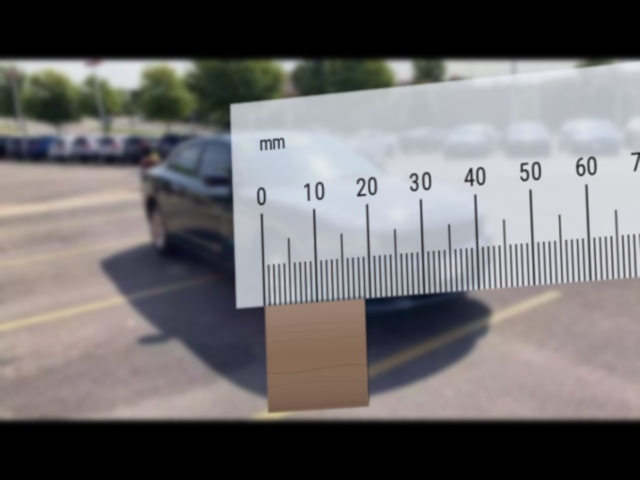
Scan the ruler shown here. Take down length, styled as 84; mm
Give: 19; mm
